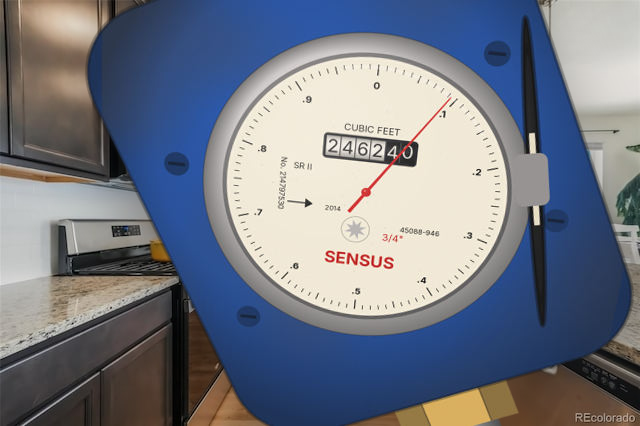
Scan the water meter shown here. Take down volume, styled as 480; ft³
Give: 246240.09; ft³
